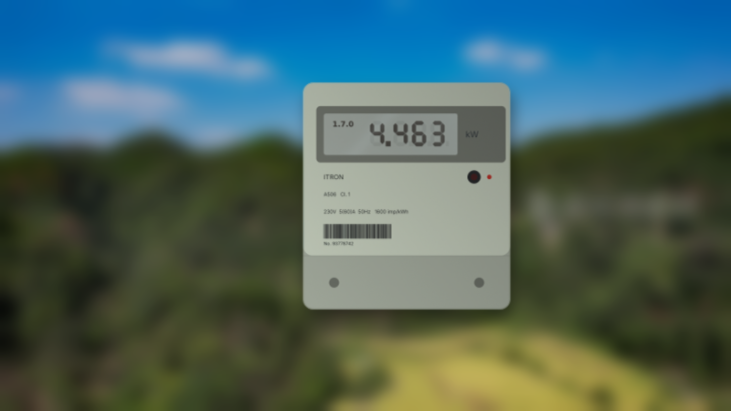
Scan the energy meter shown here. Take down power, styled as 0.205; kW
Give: 4.463; kW
